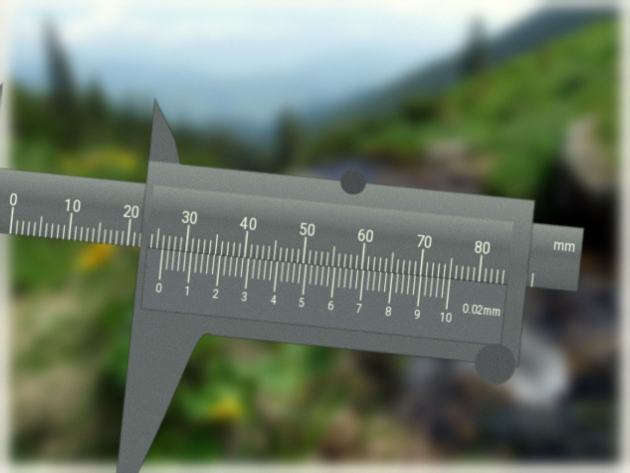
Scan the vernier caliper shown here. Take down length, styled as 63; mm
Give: 26.0; mm
